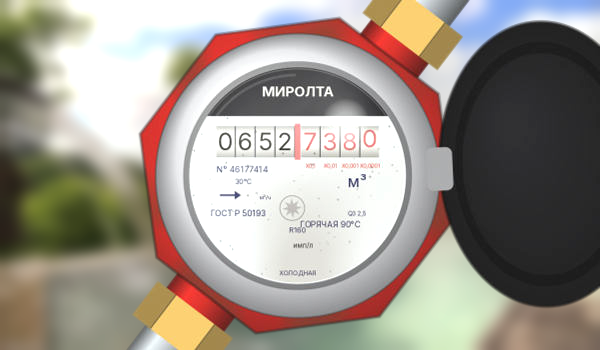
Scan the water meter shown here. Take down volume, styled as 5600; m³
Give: 652.7380; m³
